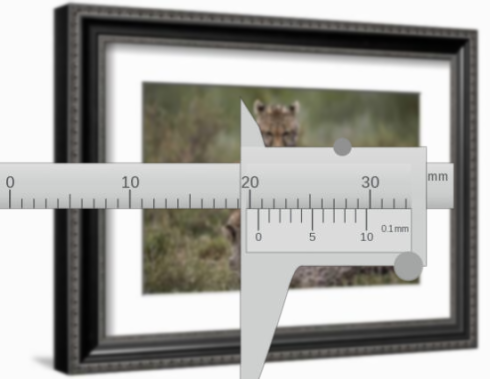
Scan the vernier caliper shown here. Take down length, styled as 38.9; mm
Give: 20.7; mm
